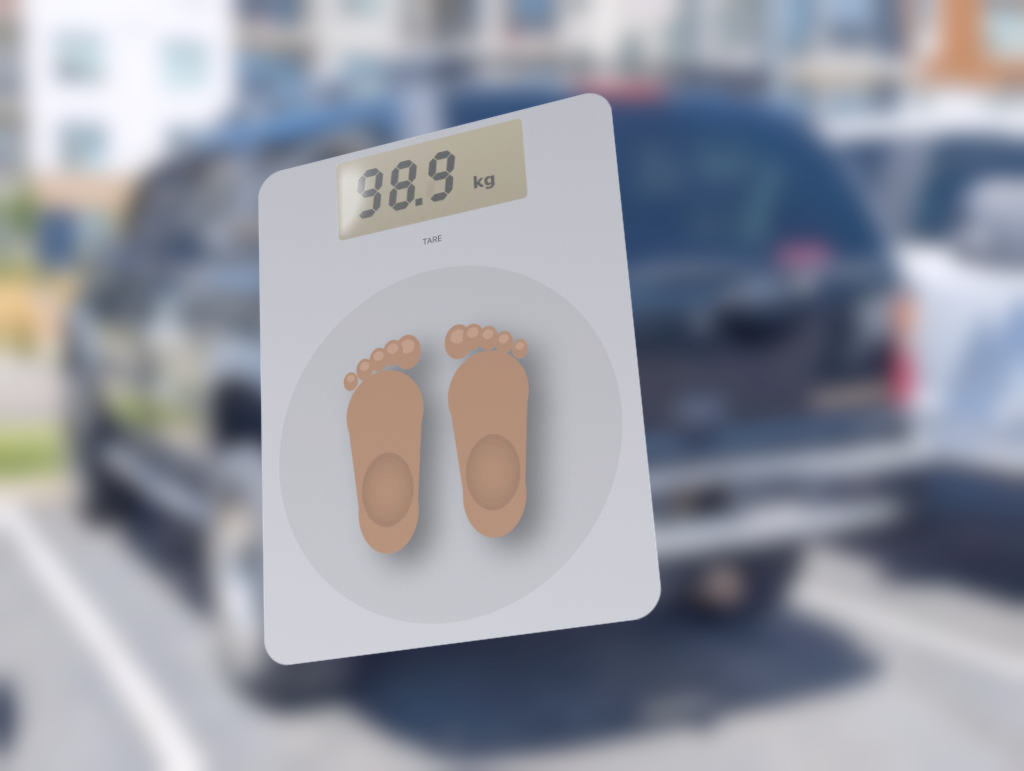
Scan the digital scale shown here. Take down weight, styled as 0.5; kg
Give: 98.9; kg
